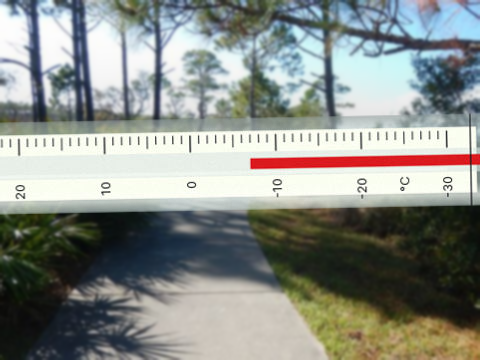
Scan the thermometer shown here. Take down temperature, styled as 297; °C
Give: -7; °C
